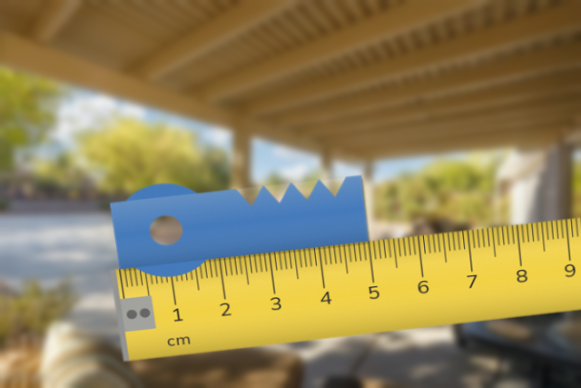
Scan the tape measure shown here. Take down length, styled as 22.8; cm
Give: 5; cm
